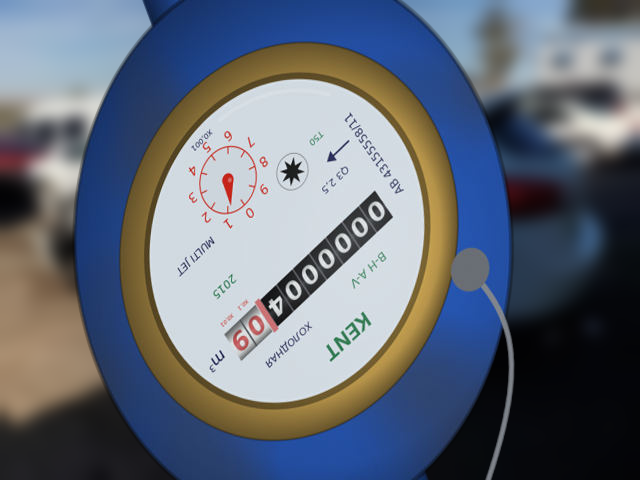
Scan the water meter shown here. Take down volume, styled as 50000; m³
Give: 4.090; m³
